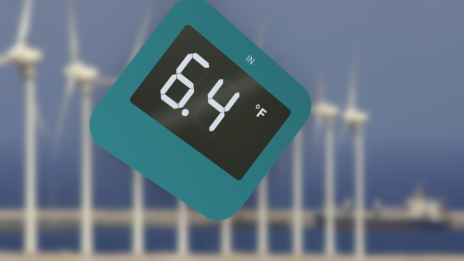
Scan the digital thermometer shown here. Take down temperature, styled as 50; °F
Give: 6.4; °F
